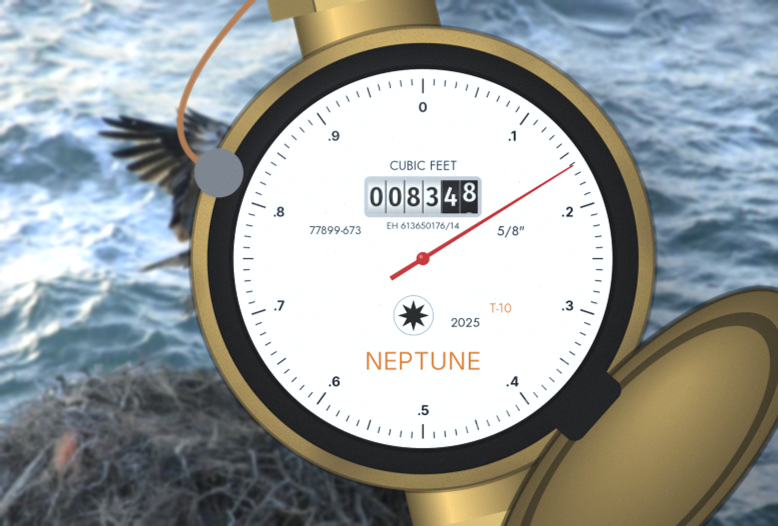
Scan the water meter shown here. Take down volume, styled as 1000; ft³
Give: 8348.16; ft³
